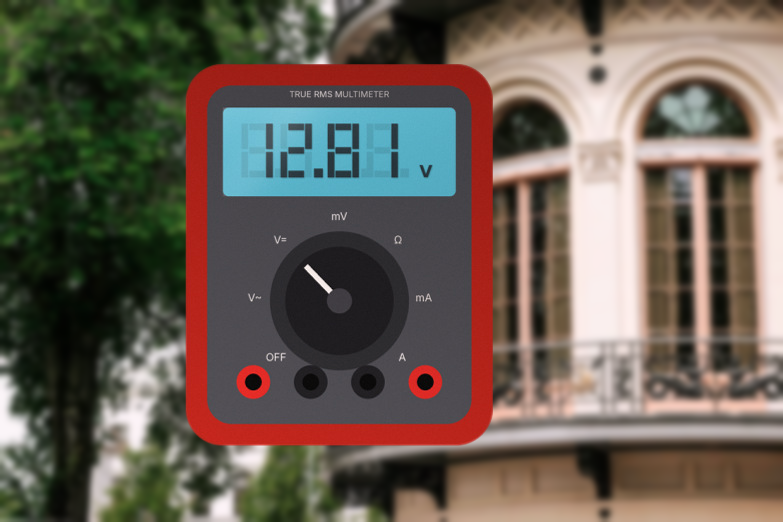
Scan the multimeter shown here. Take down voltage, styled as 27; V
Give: 12.81; V
